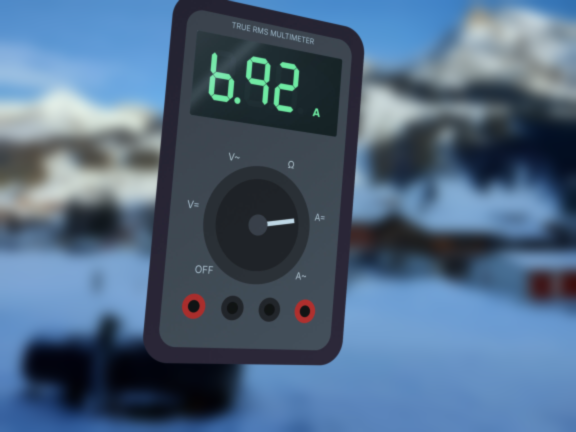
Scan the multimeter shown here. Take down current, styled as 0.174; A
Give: 6.92; A
